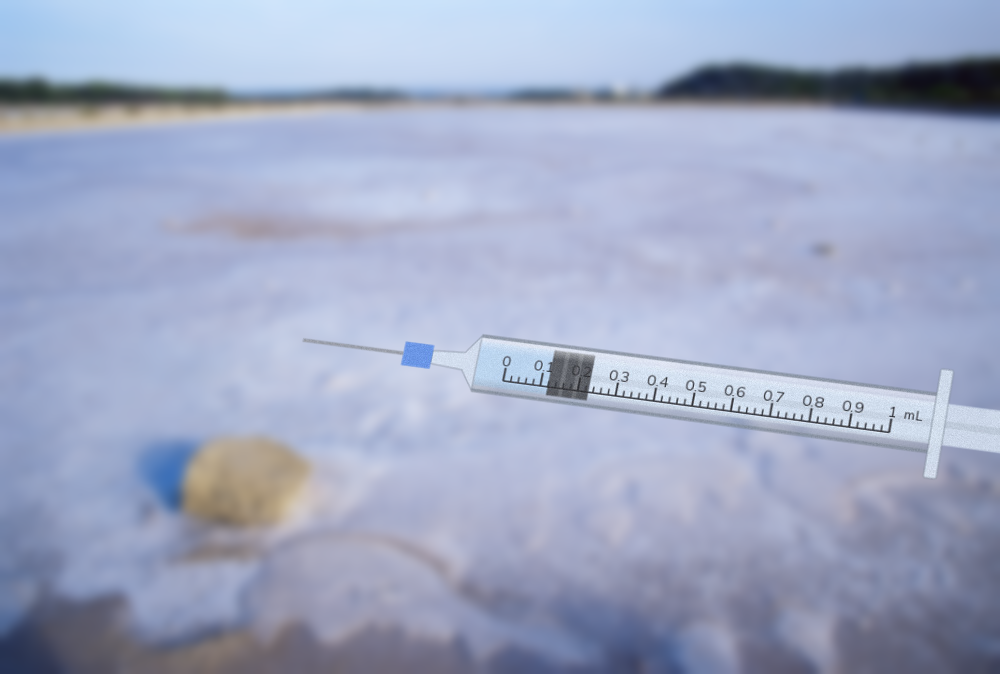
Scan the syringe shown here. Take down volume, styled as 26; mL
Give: 0.12; mL
